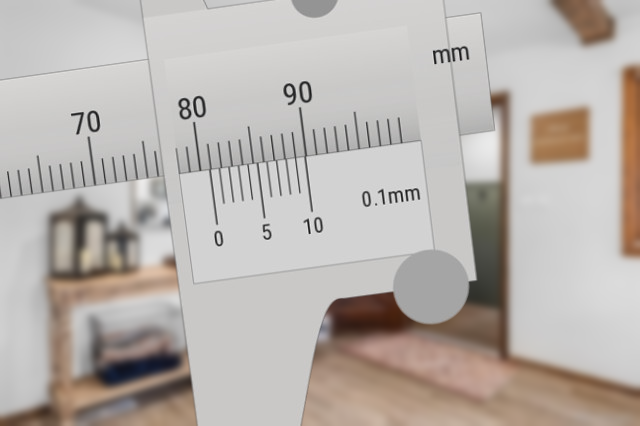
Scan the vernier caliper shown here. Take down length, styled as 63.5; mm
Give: 80.9; mm
